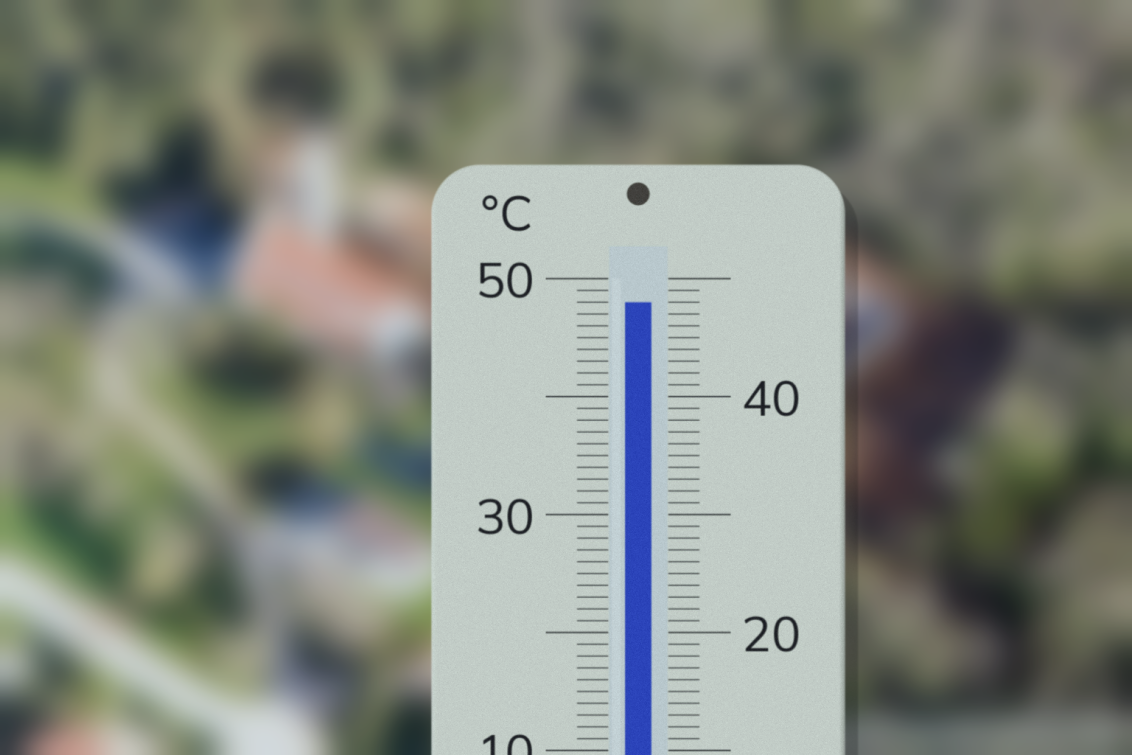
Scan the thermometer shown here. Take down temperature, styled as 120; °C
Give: 48; °C
